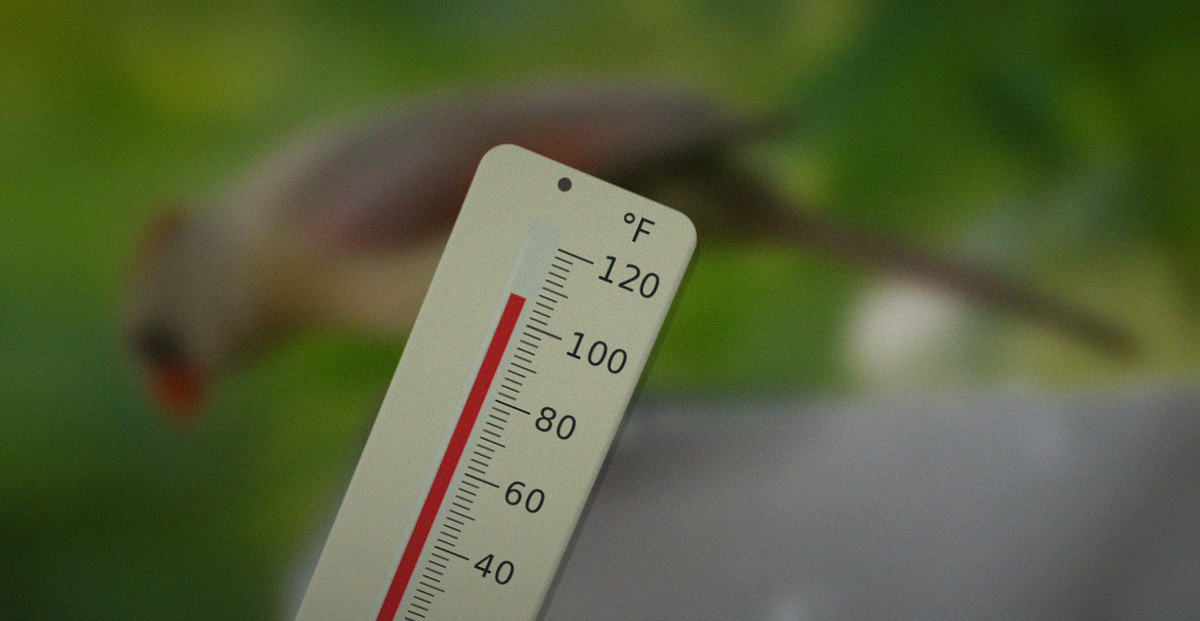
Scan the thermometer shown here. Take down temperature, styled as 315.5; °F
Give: 106; °F
